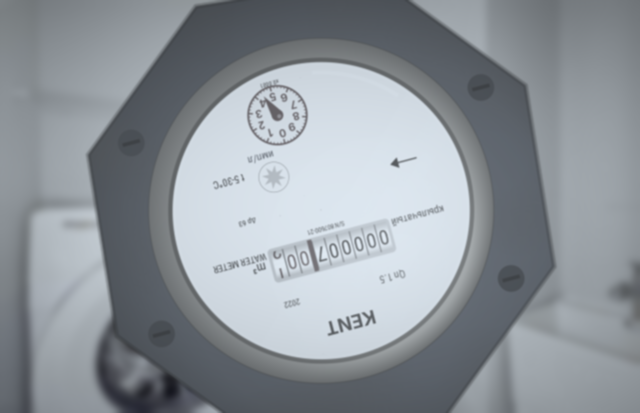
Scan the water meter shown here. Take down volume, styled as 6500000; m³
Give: 7.0014; m³
